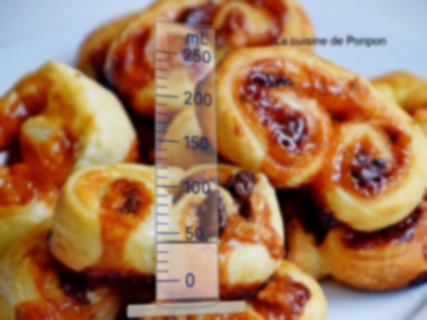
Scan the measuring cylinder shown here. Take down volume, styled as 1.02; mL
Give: 40; mL
